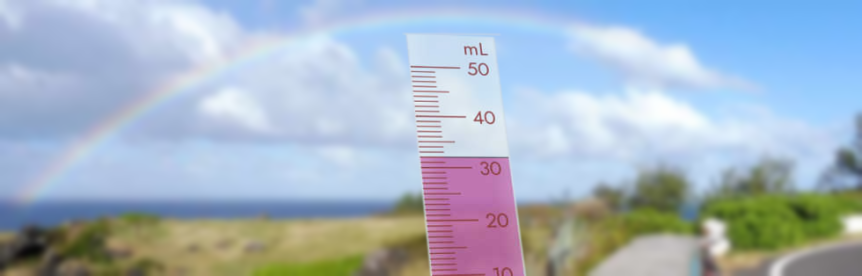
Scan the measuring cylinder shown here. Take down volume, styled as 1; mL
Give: 32; mL
